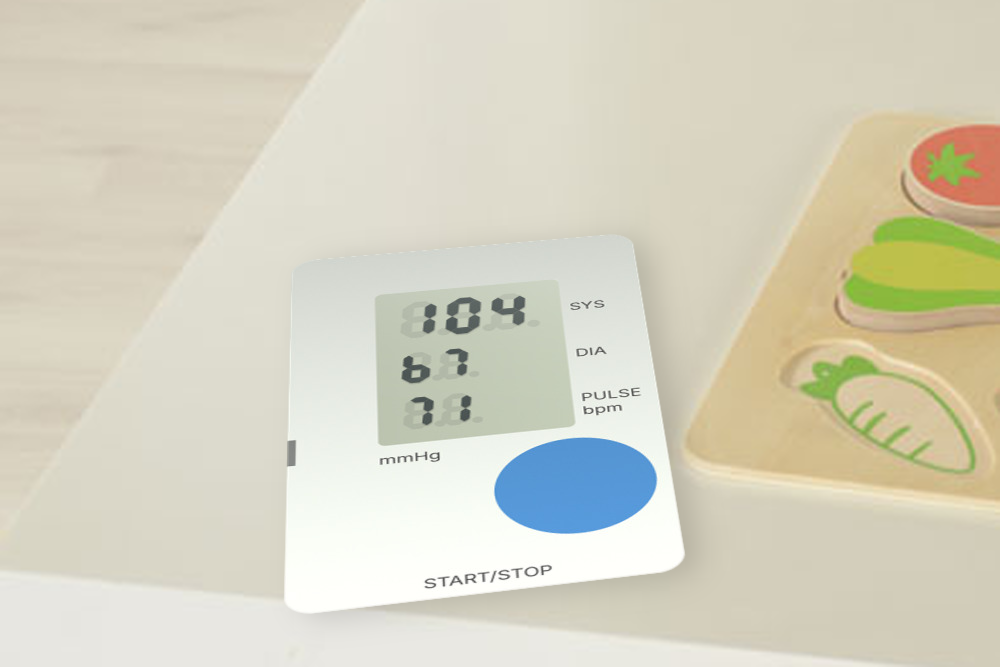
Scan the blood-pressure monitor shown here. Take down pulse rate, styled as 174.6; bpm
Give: 71; bpm
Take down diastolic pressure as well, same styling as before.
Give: 67; mmHg
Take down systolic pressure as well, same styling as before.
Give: 104; mmHg
